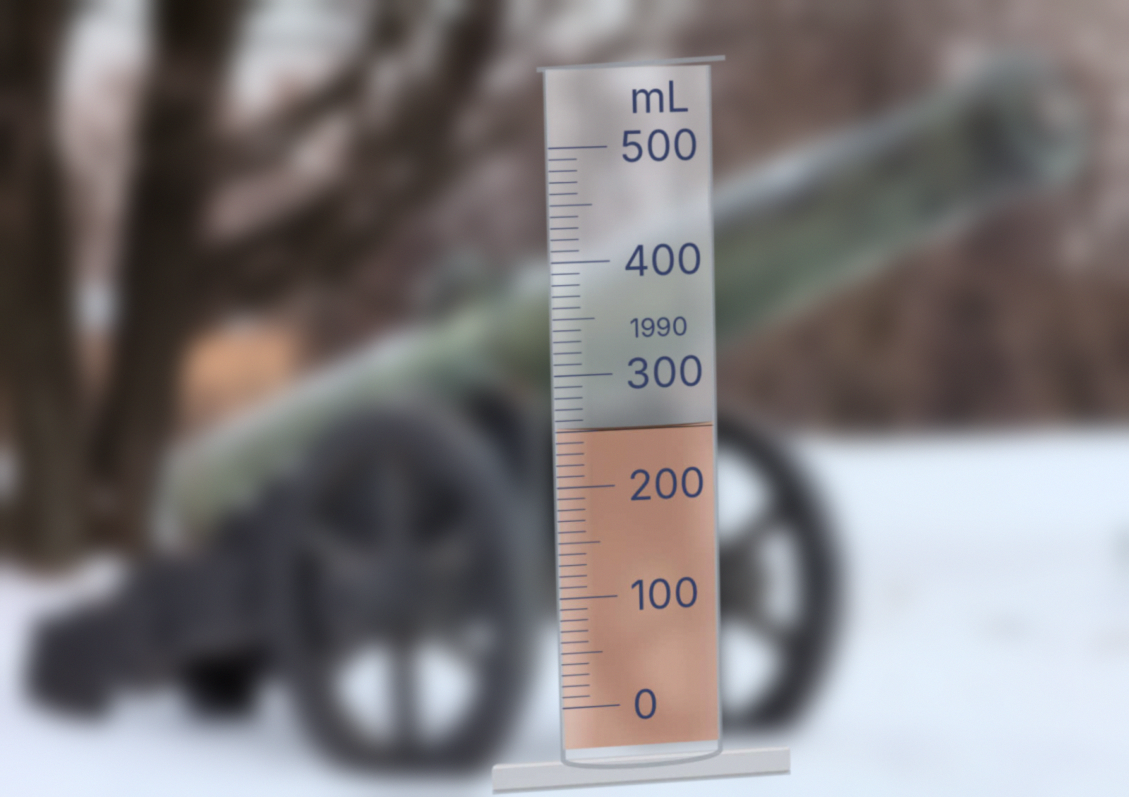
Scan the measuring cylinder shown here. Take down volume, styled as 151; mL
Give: 250; mL
